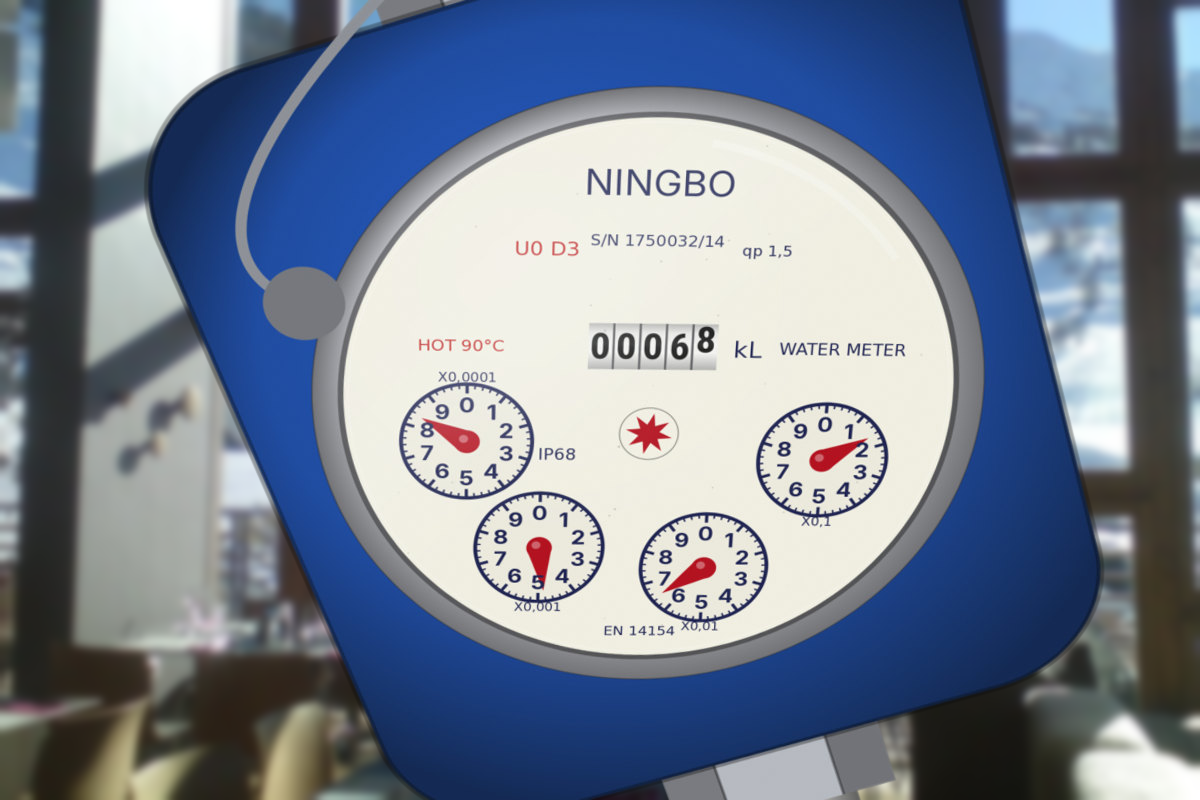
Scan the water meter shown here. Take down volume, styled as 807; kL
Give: 68.1648; kL
